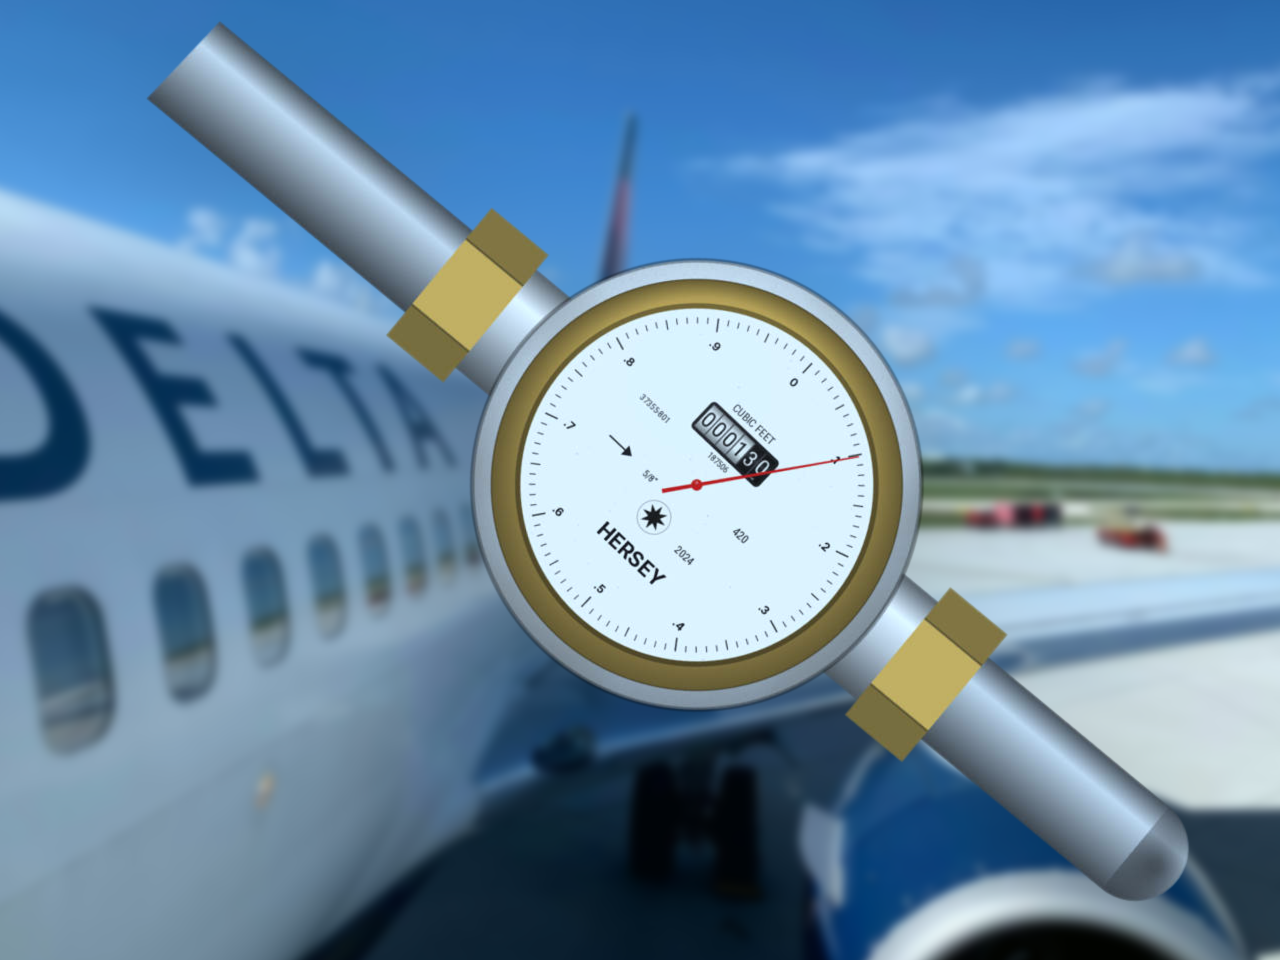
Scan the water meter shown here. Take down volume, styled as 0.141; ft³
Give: 130.10; ft³
